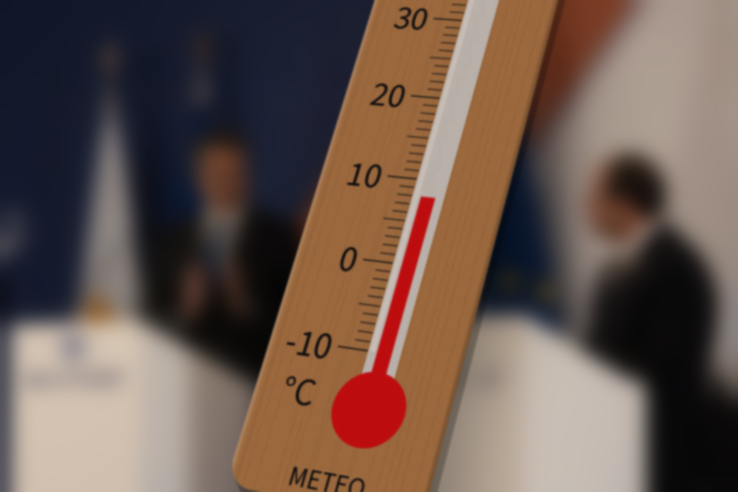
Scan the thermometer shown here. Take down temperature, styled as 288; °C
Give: 8; °C
